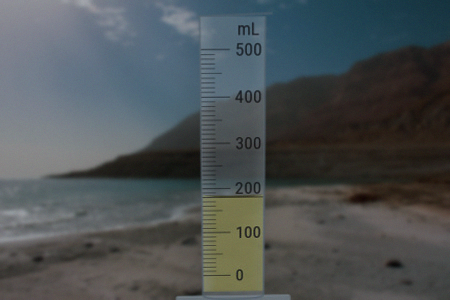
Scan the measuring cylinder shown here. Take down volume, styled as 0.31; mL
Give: 180; mL
